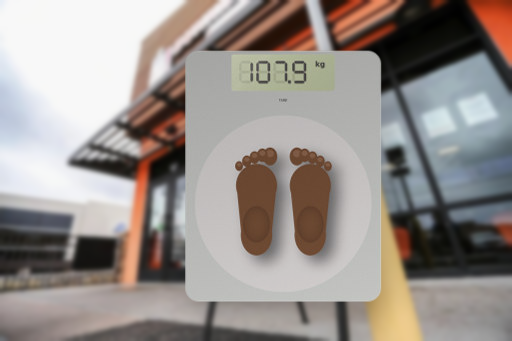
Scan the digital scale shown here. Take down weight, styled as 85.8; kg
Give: 107.9; kg
